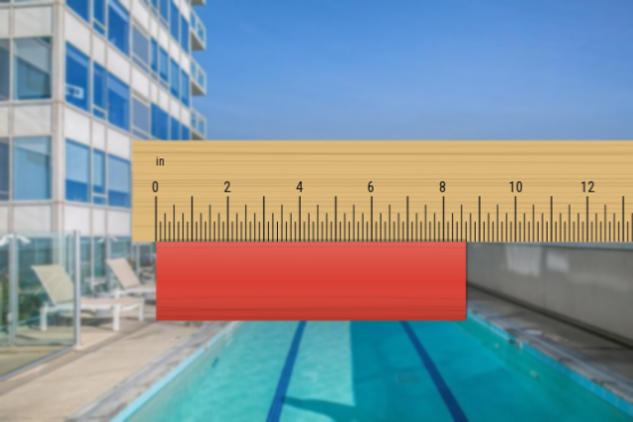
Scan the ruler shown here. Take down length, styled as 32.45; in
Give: 8.625; in
